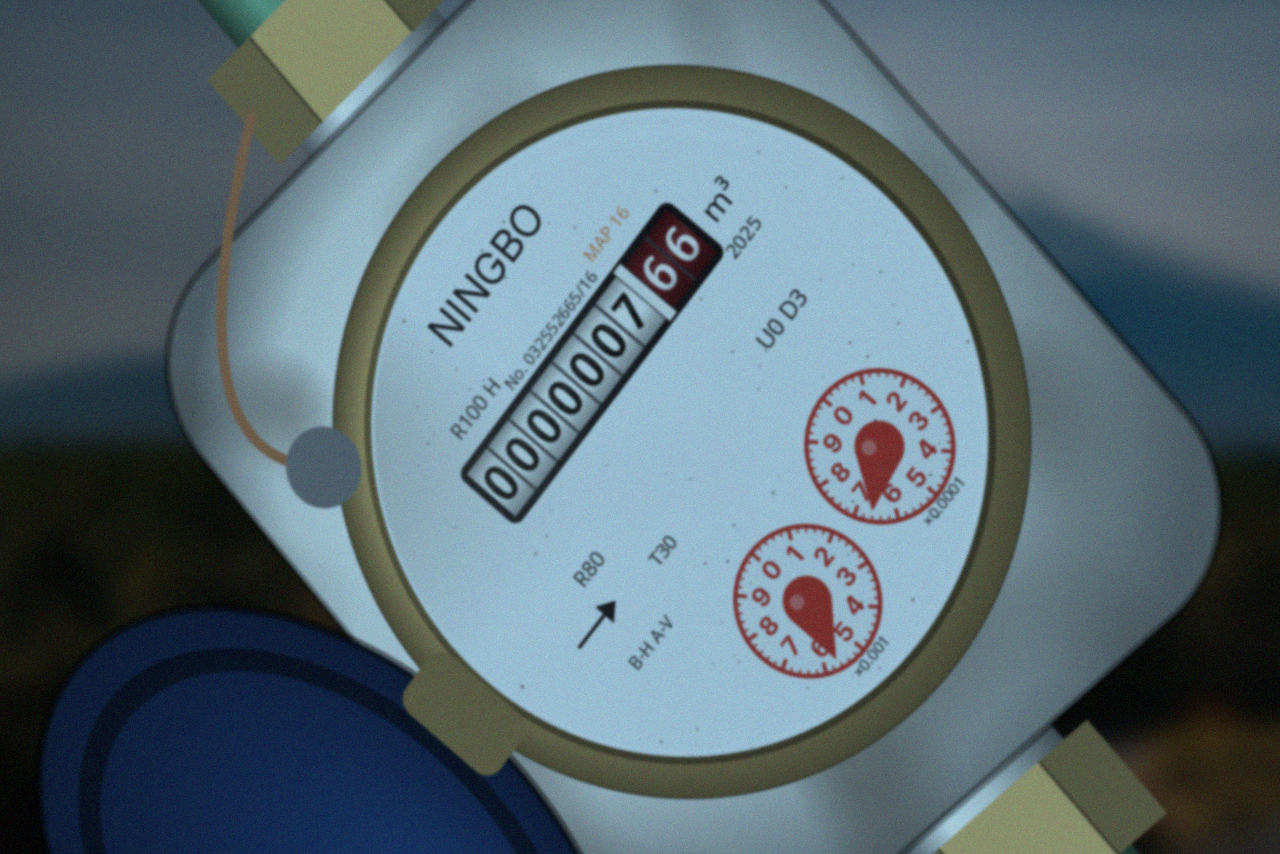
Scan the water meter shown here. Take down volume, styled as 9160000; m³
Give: 7.6656; m³
